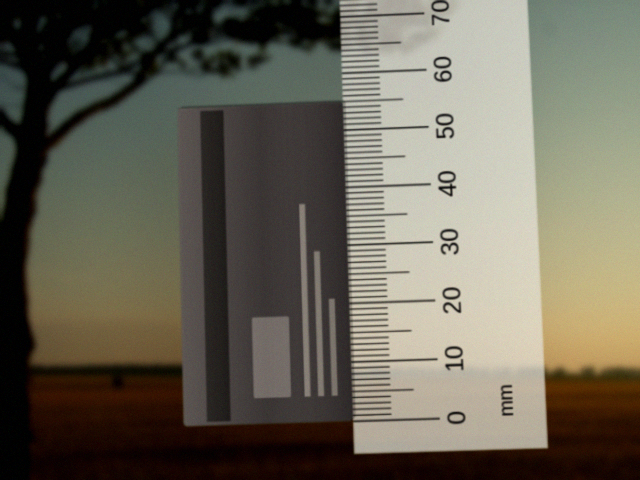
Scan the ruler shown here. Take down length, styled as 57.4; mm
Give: 55; mm
